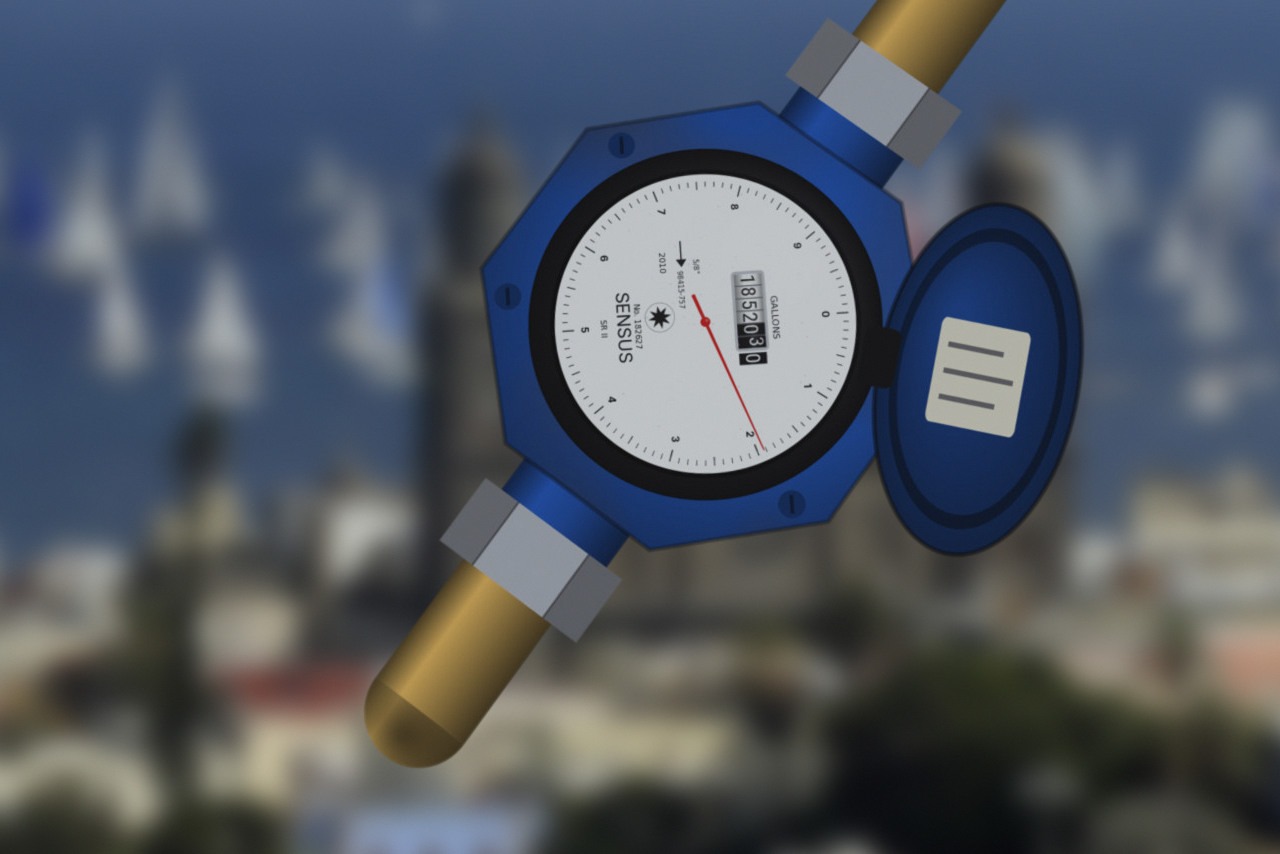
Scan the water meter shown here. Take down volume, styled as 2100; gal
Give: 1852031.9; gal
